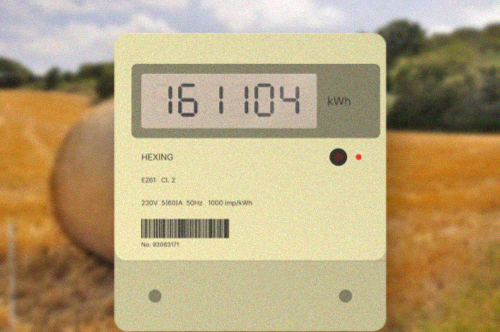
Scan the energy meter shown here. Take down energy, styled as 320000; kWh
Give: 161104; kWh
